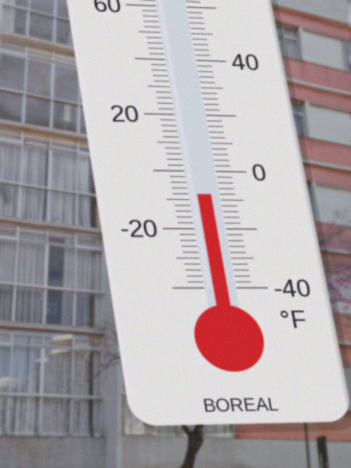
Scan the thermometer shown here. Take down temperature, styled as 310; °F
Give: -8; °F
